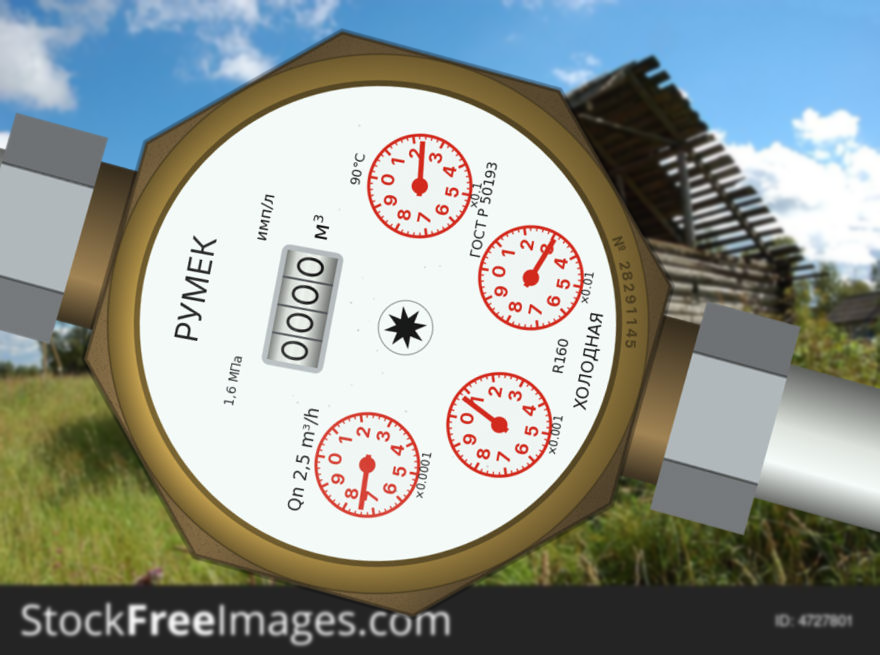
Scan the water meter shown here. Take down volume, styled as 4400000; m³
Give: 0.2307; m³
